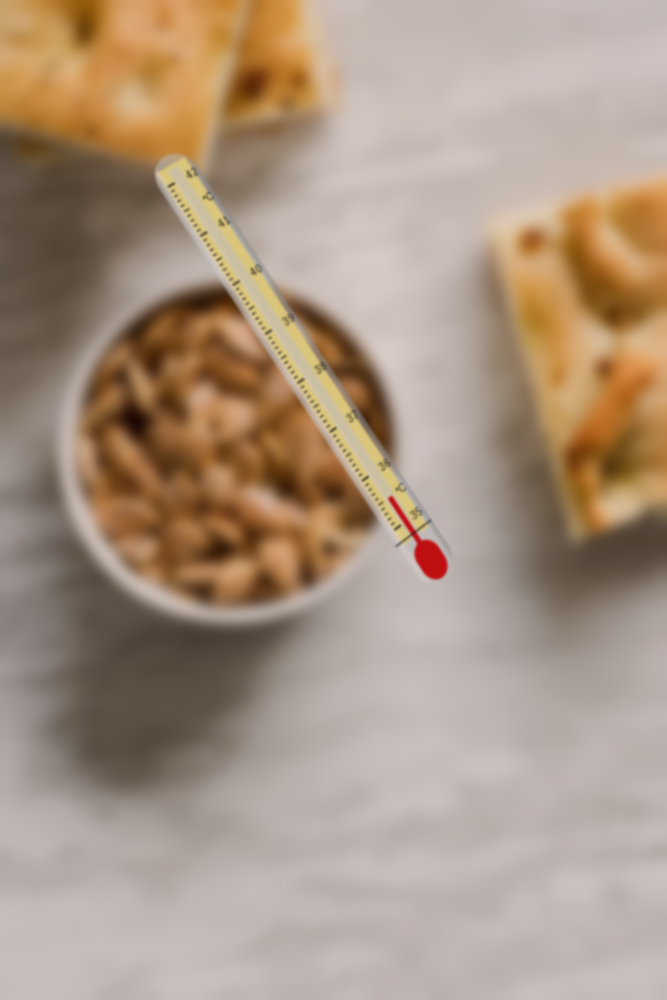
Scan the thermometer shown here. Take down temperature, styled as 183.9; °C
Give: 35.5; °C
